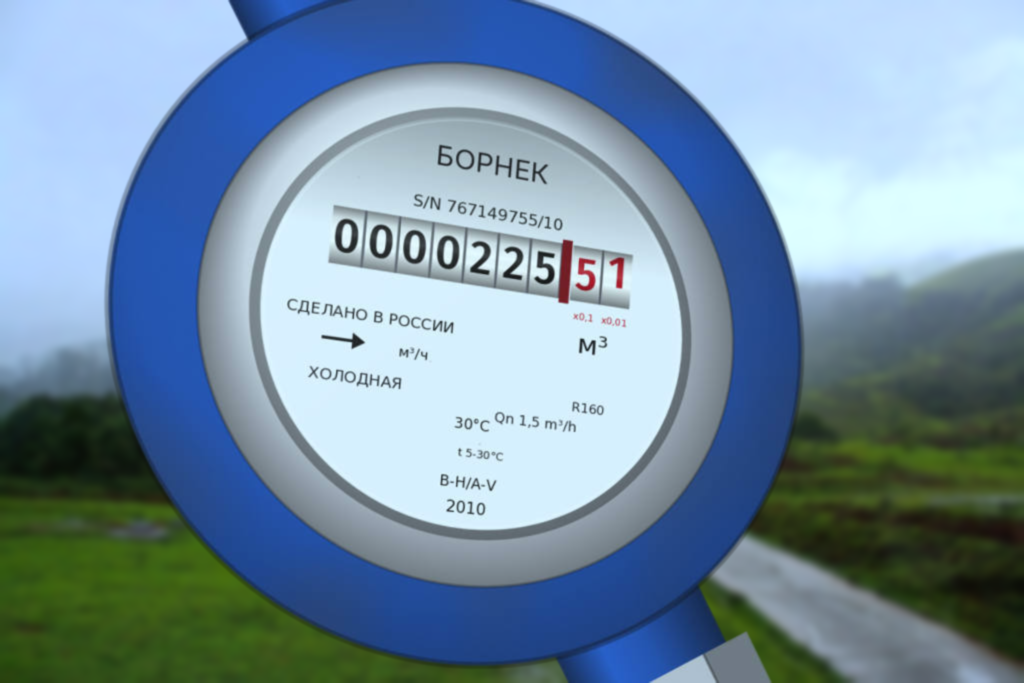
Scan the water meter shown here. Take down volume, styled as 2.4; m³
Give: 225.51; m³
